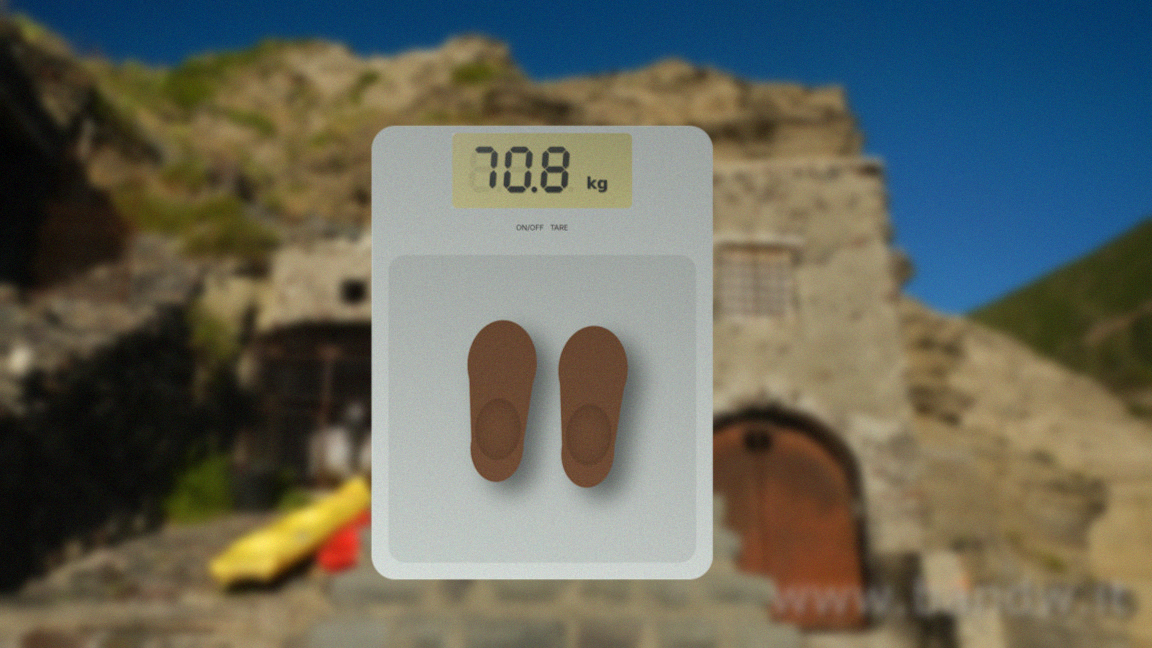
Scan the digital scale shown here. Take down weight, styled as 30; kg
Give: 70.8; kg
